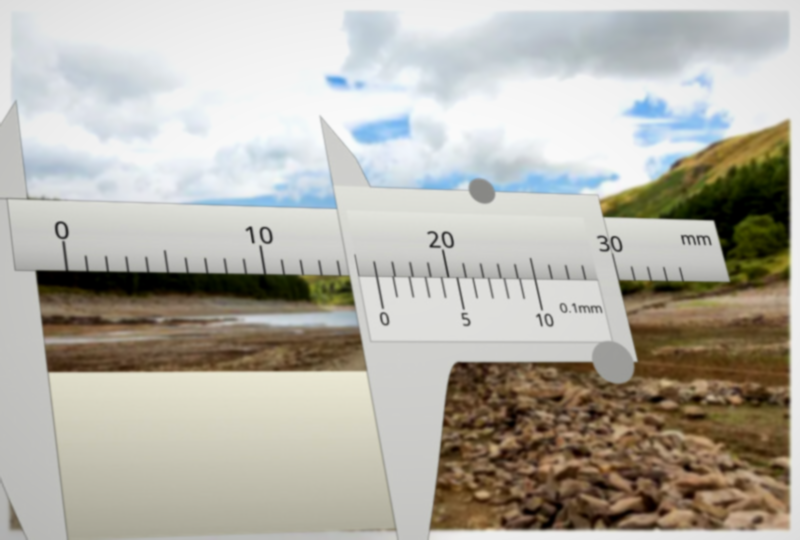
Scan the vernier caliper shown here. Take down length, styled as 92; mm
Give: 16.0; mm
